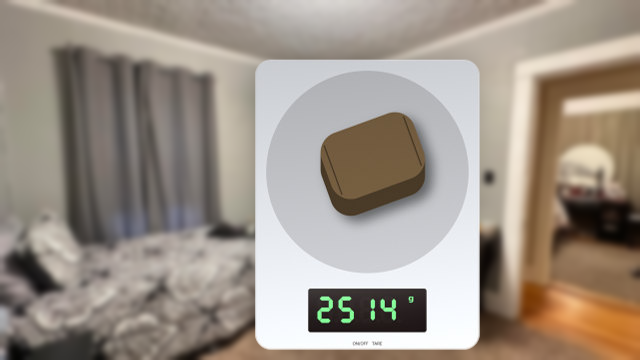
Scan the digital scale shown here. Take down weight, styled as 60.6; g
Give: 2514; g
